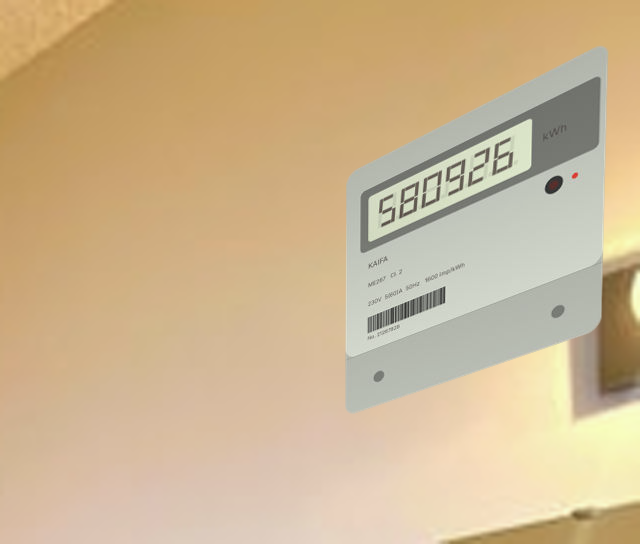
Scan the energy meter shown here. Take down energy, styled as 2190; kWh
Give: 580926; kWh
